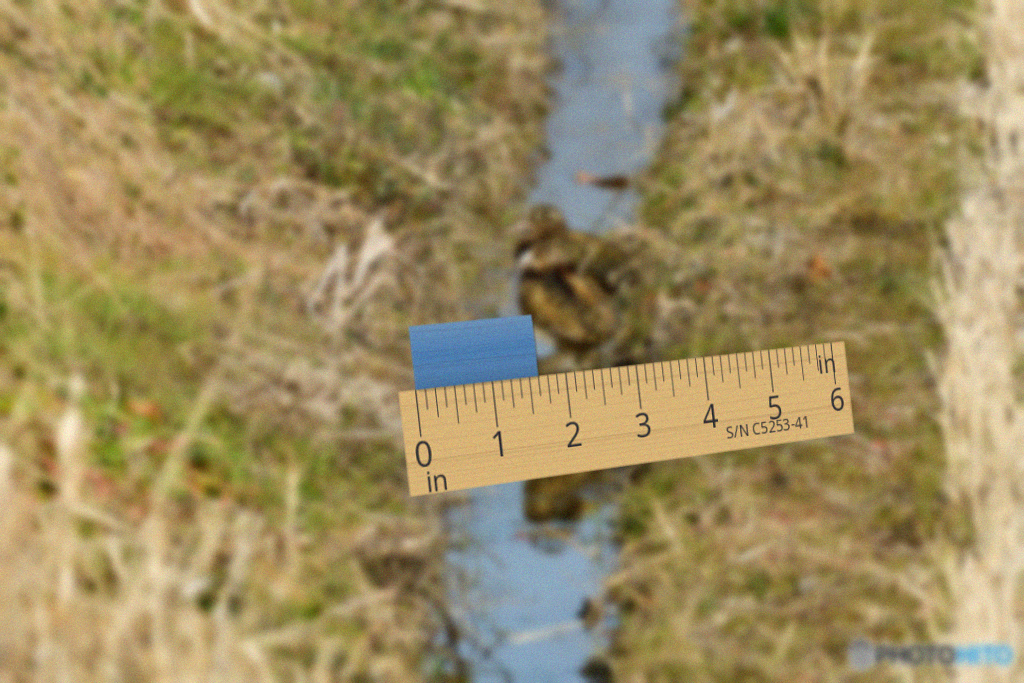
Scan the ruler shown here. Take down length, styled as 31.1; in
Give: 1.625; in
